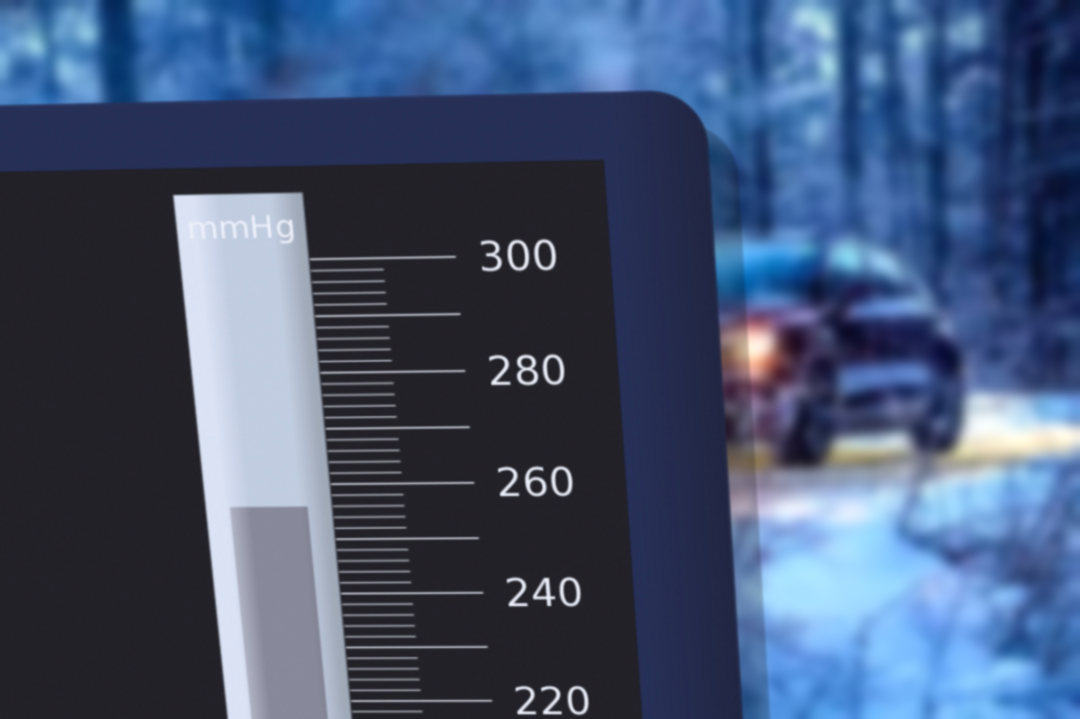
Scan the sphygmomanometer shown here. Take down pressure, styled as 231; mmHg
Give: 256; mmHg
